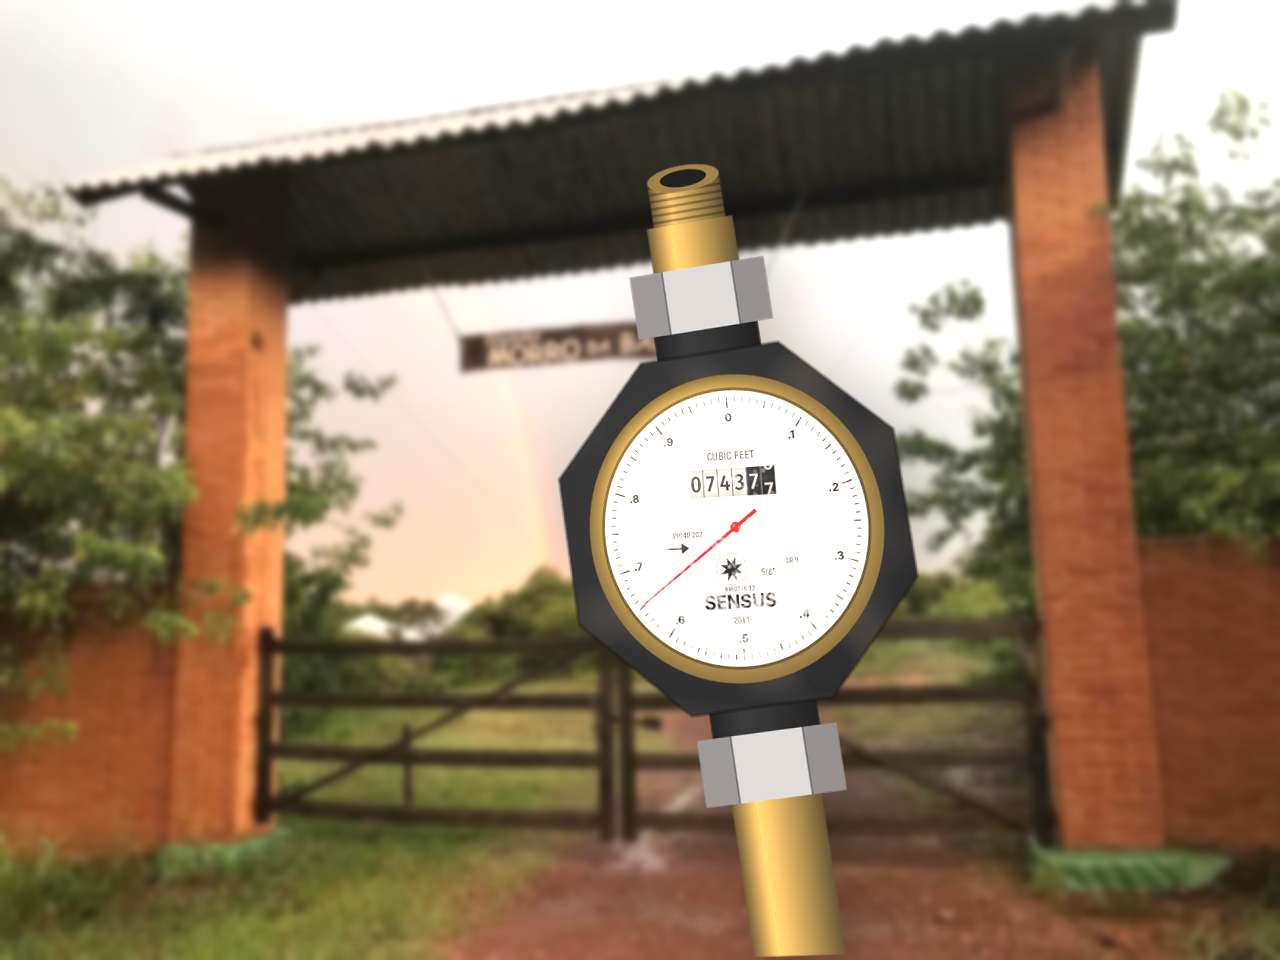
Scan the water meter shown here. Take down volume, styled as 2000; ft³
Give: 74376.65; ft³
